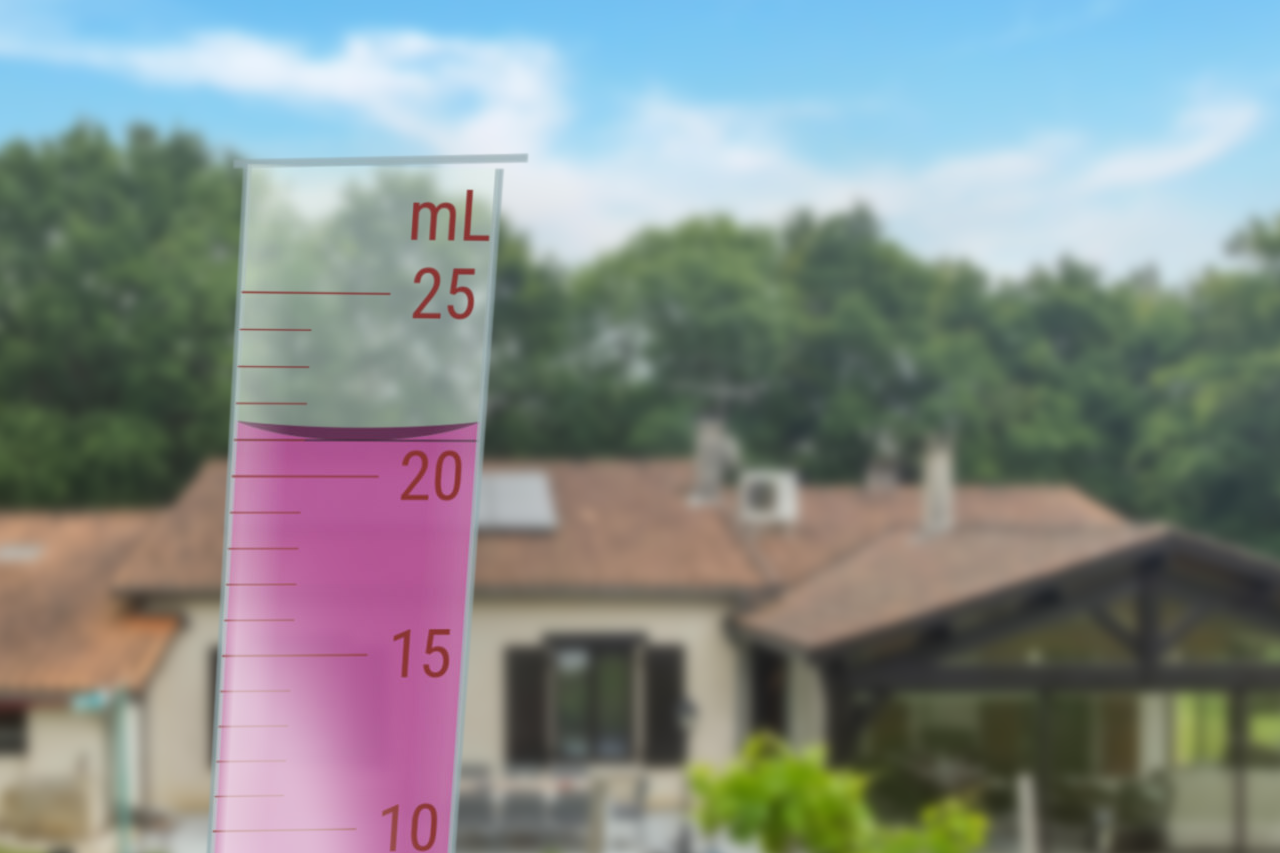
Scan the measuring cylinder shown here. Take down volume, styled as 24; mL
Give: 21; mL
